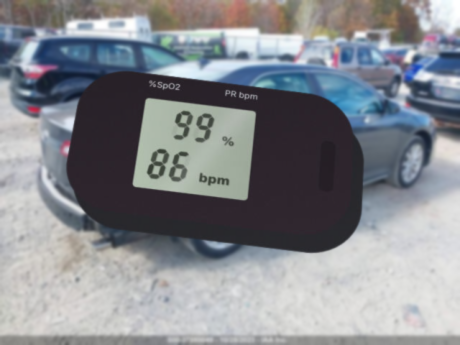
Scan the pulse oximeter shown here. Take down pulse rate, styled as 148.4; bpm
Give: 86; bpm
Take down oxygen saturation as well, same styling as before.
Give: 99; %
